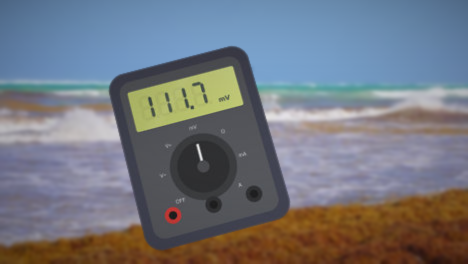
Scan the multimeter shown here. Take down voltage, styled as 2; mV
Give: 111.7; mV
